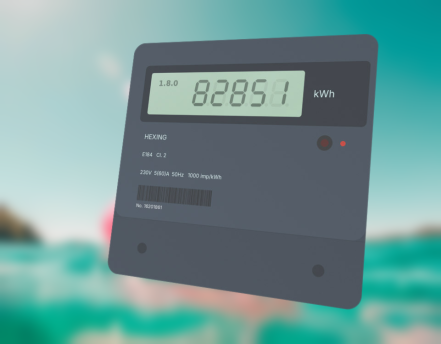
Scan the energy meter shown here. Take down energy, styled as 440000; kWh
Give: 82851; kWh
